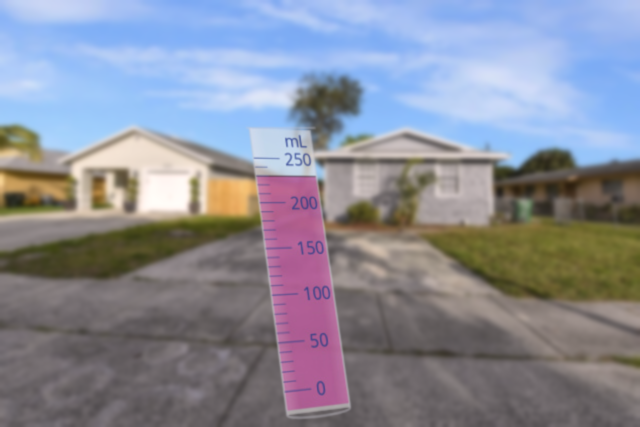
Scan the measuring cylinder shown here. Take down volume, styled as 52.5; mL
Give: 230; mL
